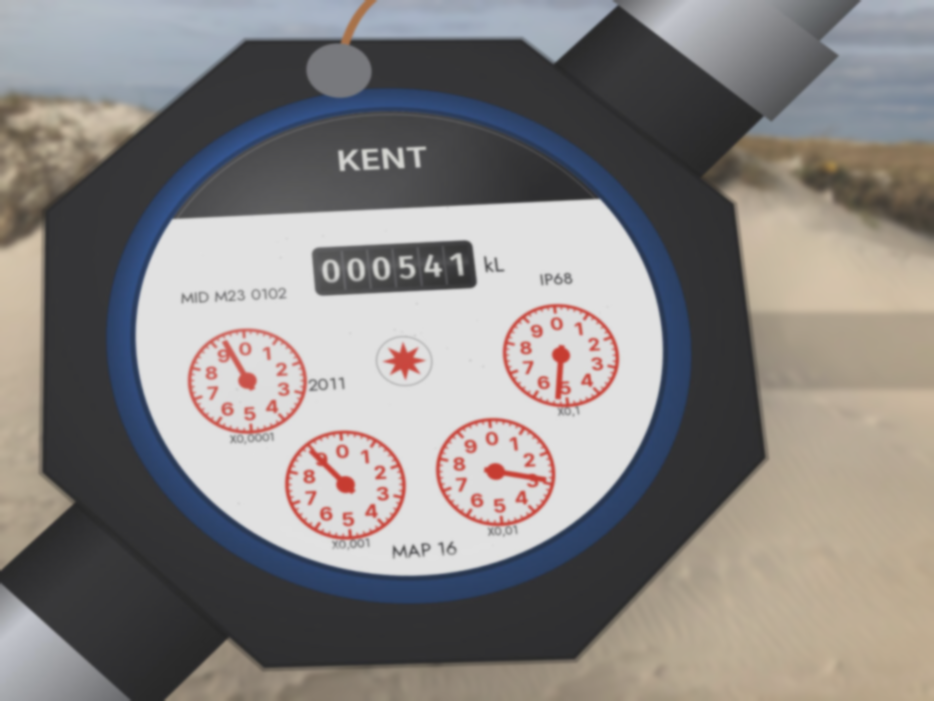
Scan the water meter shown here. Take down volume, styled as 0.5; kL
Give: 541.5289; kL
